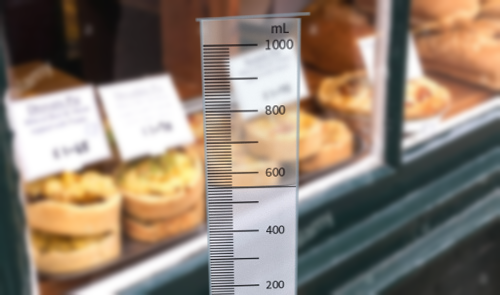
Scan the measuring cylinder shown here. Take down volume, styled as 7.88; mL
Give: 550; mL
